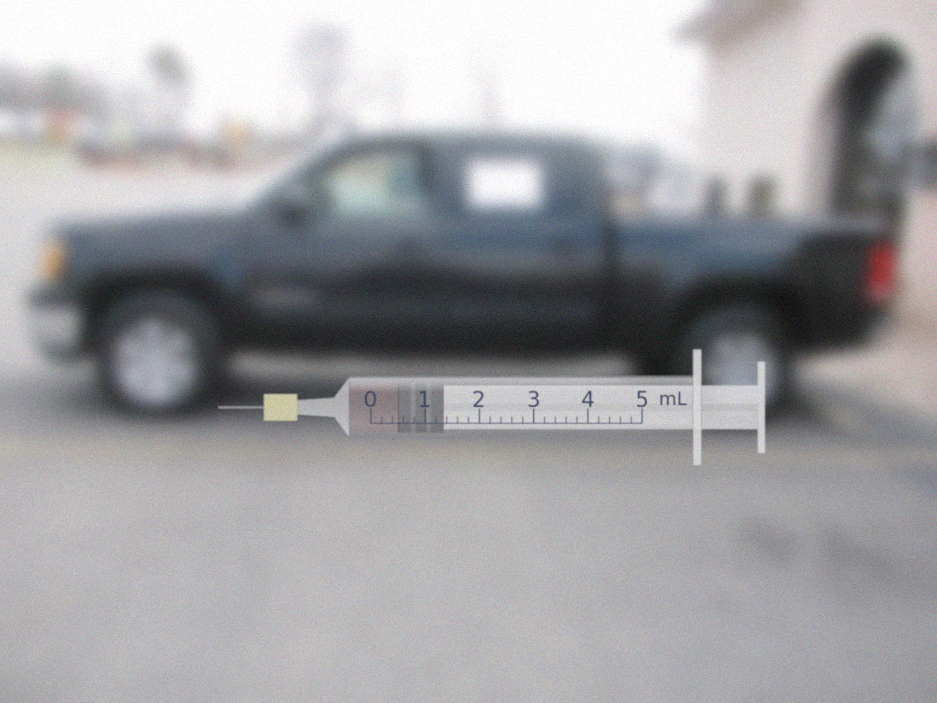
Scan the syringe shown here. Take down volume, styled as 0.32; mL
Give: 0.5; mL
